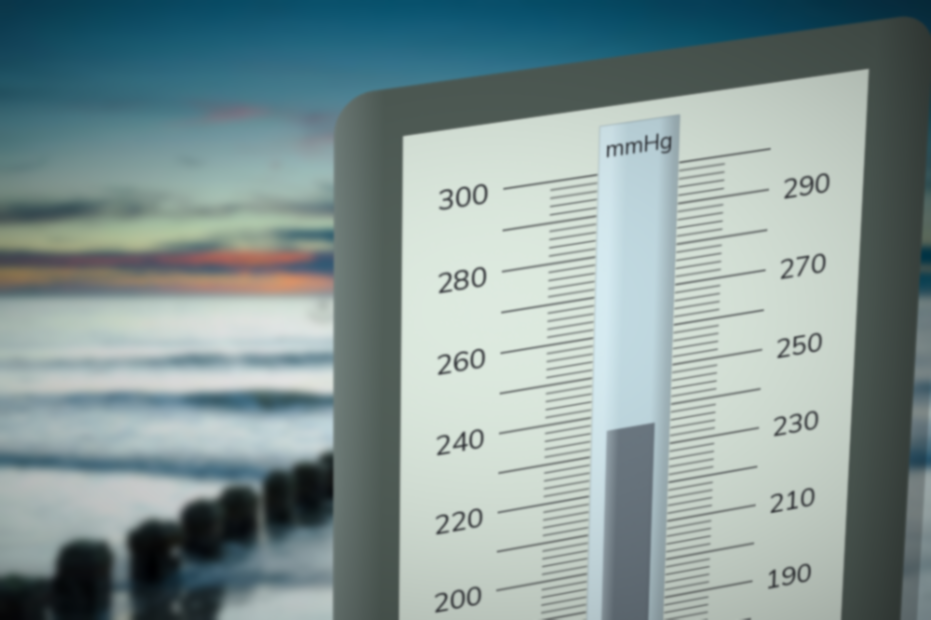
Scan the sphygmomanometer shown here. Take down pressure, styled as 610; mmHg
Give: 236; mmHg
